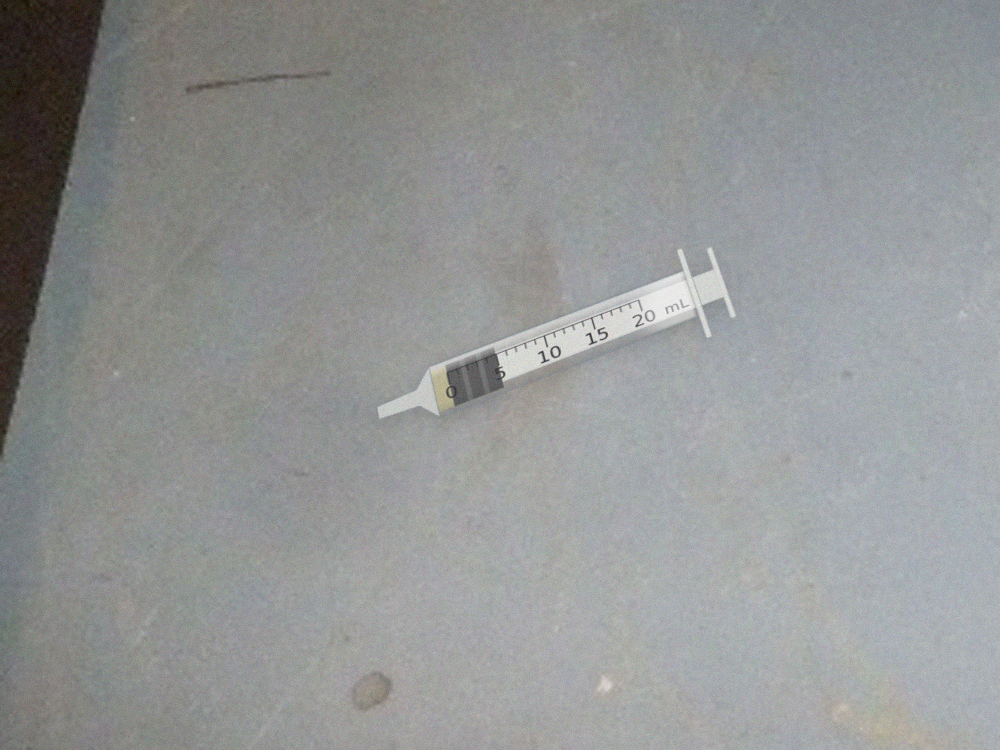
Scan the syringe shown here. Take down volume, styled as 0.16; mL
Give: 0; mL
